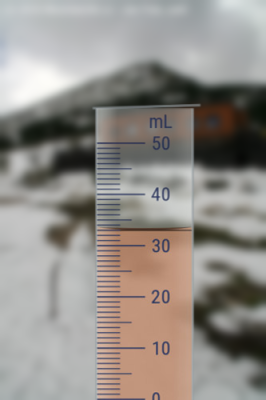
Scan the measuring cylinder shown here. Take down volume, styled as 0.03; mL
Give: 33; mL
